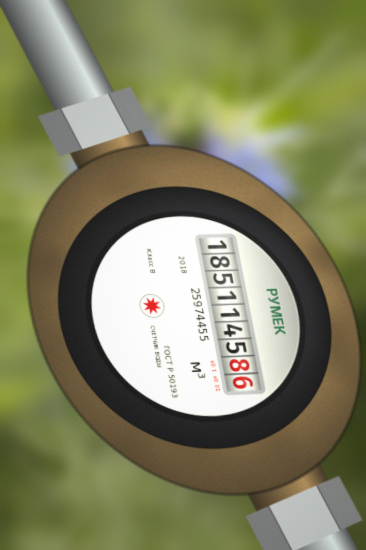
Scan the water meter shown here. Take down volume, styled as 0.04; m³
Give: 1851145.86; m³
